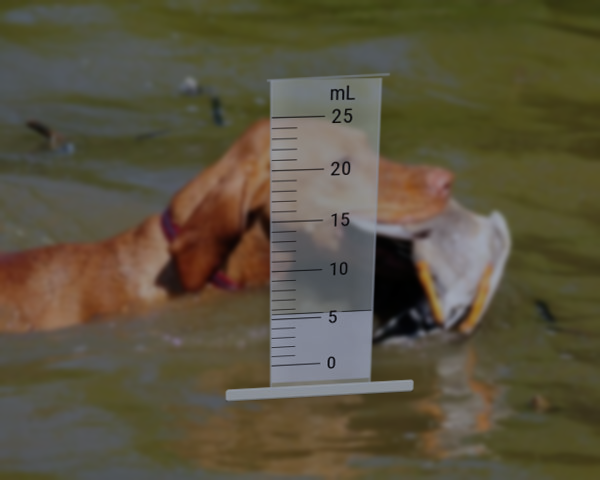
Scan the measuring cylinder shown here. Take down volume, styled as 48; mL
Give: 5.5; mL
